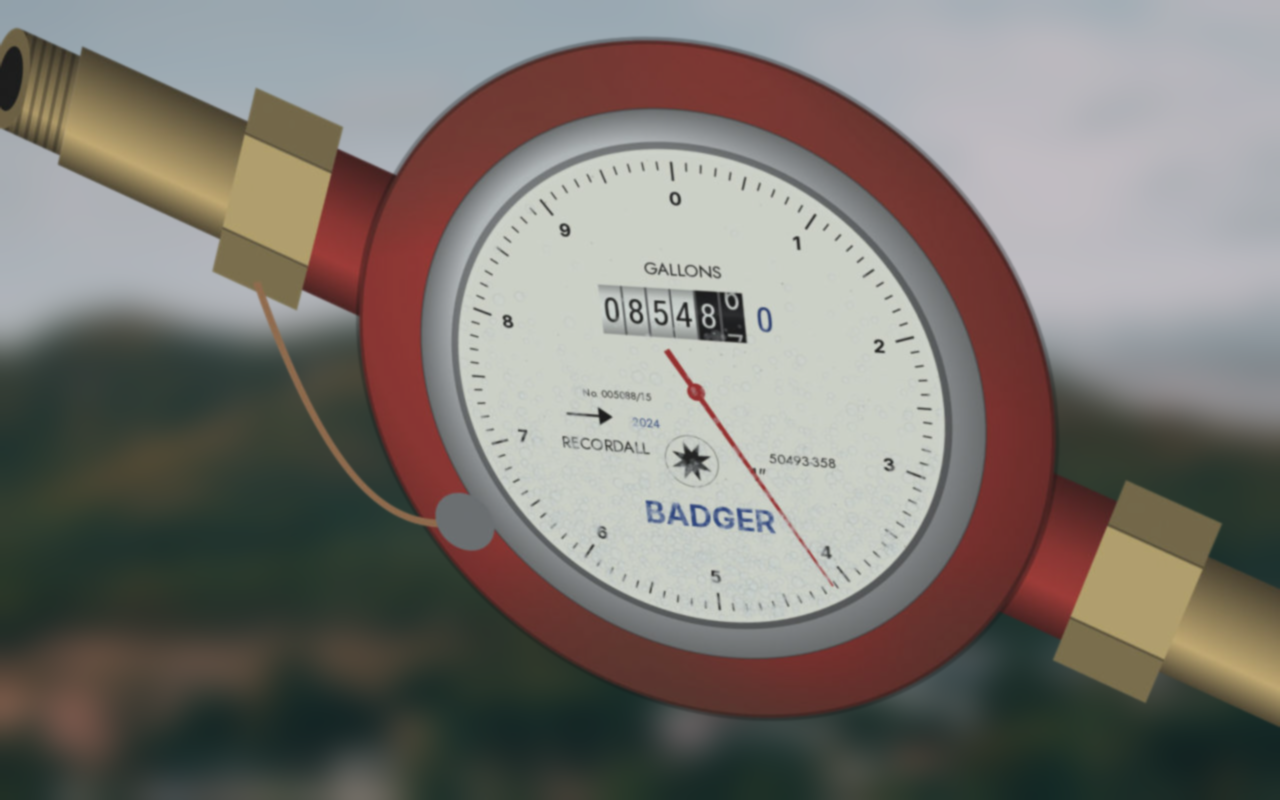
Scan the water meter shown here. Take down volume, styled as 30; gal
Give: 854864.1; gal
